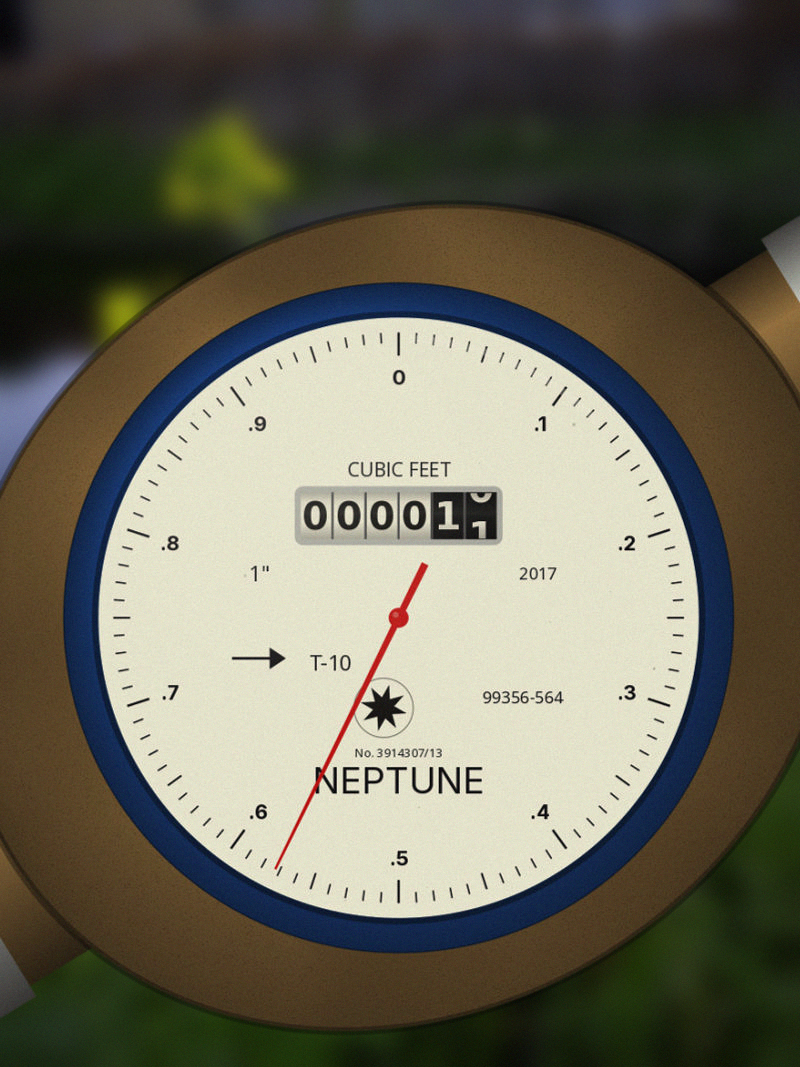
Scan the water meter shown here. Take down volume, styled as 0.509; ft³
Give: 10.57; ft³
